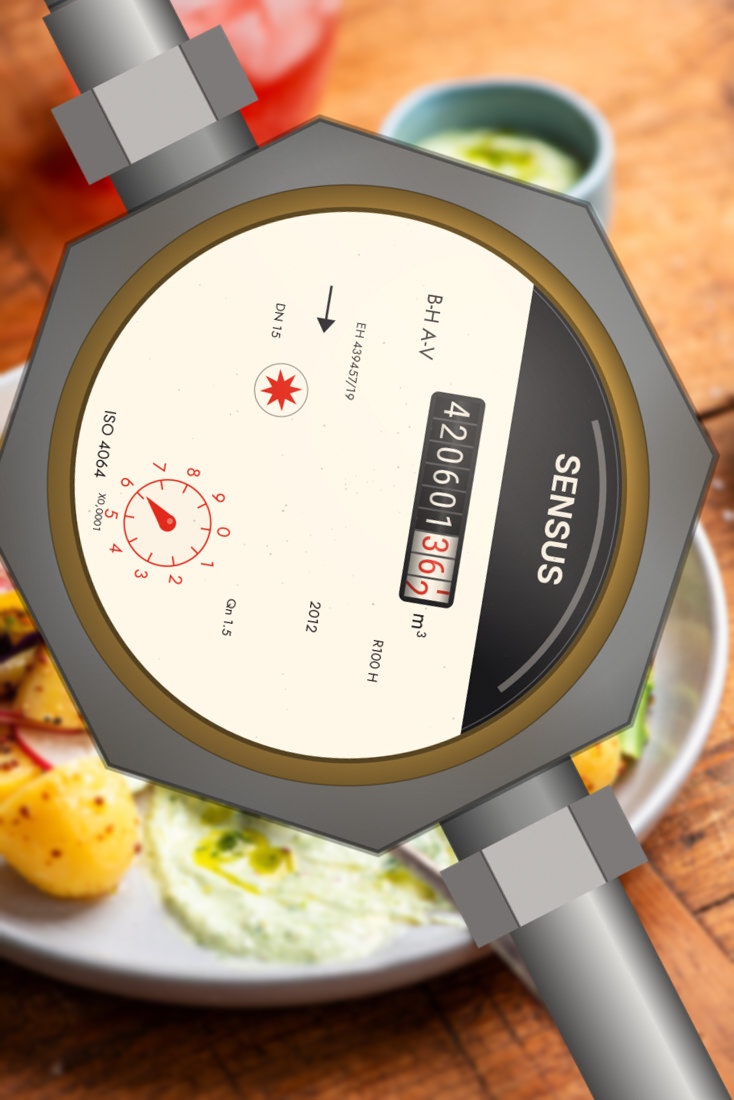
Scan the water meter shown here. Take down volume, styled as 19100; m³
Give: 420601.3616; m³
